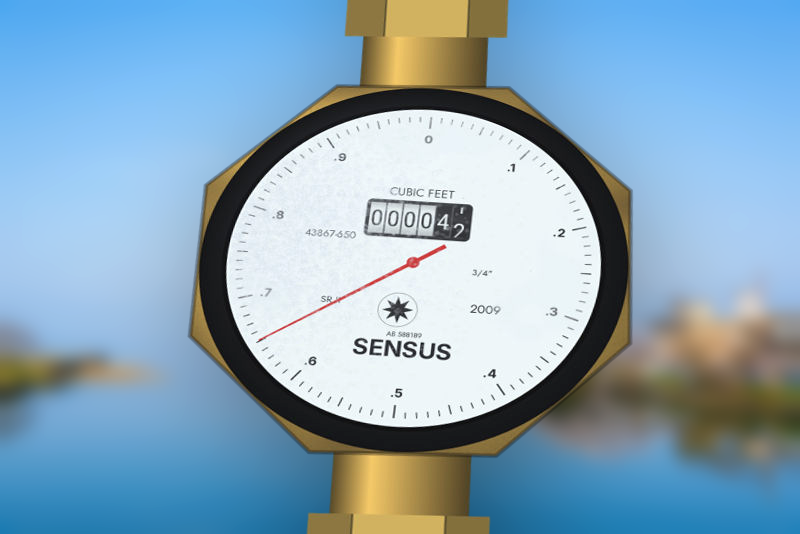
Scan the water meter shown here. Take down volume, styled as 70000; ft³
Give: 41.65; ft³
